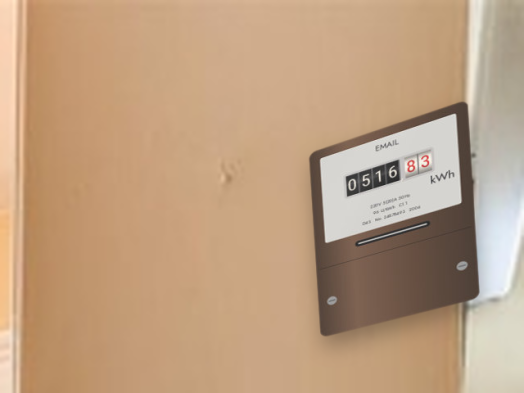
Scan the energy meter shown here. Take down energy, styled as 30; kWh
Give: 516.83; kWh
